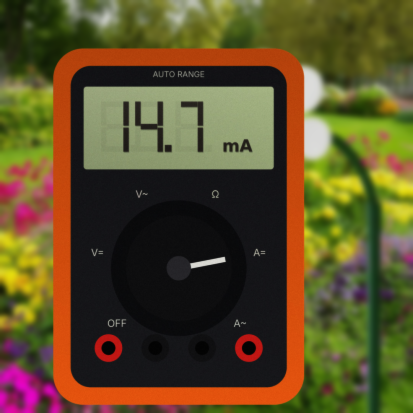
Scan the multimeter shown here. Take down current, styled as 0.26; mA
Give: 14.7; mA
